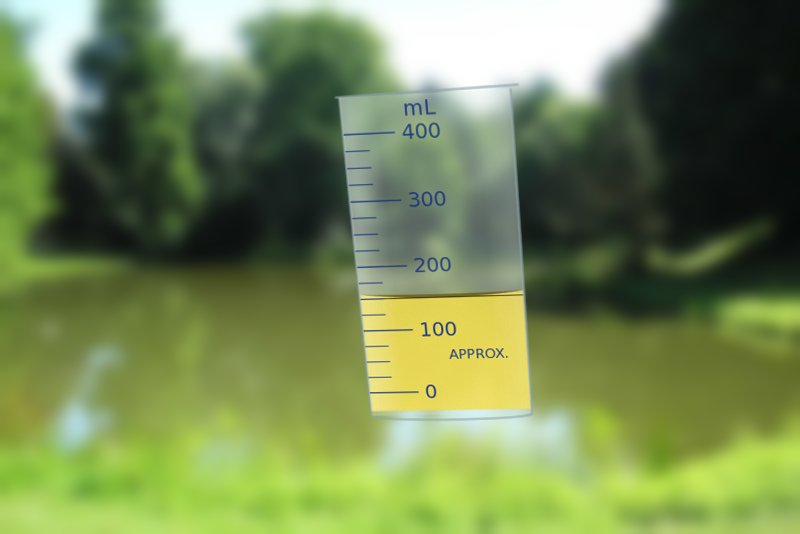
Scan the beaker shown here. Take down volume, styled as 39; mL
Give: 150; mL
